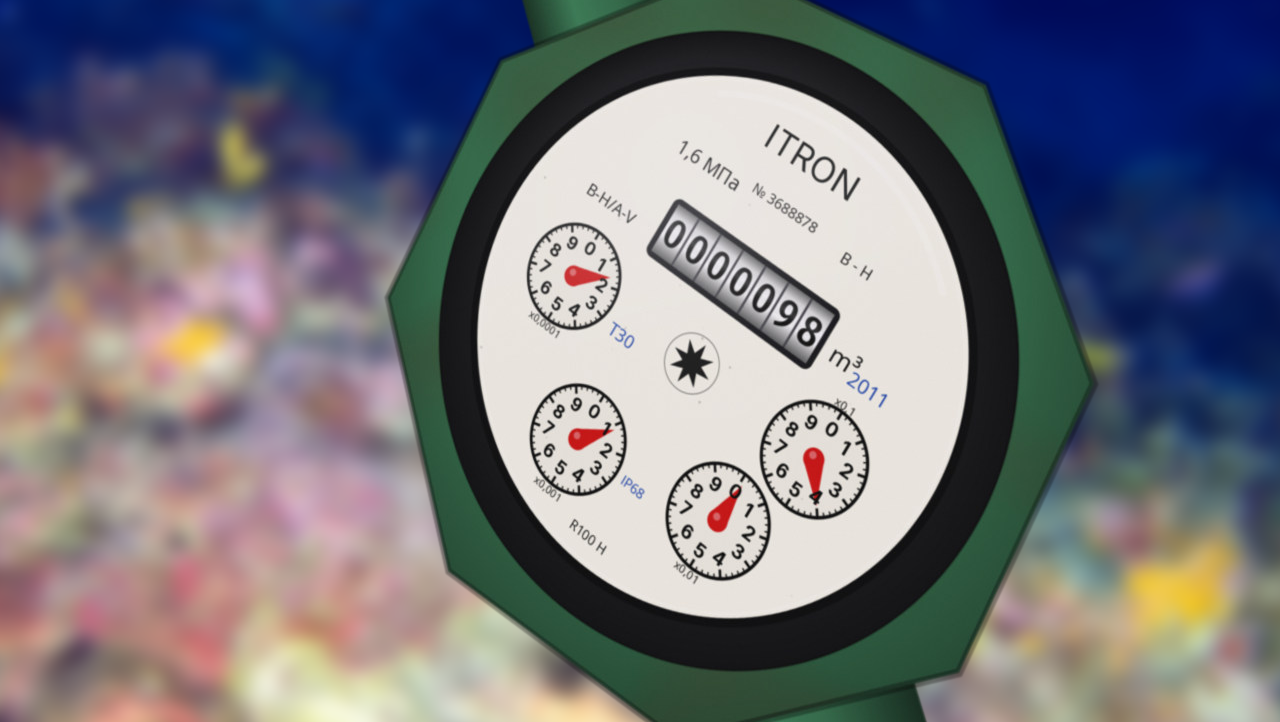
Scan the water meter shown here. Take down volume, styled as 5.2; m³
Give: 98.4011; m³
